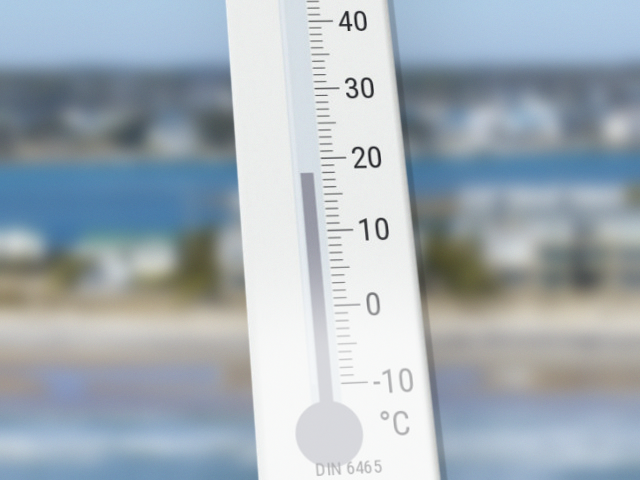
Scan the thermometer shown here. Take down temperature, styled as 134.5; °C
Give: 18; °C
